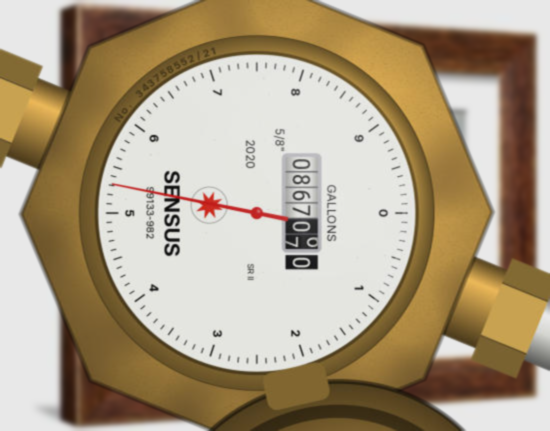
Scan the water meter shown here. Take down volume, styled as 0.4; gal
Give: 867065.3; gal
